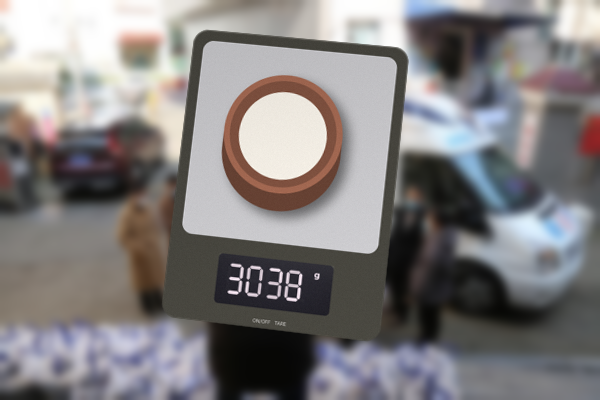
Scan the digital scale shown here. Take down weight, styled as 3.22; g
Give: 3038; g
